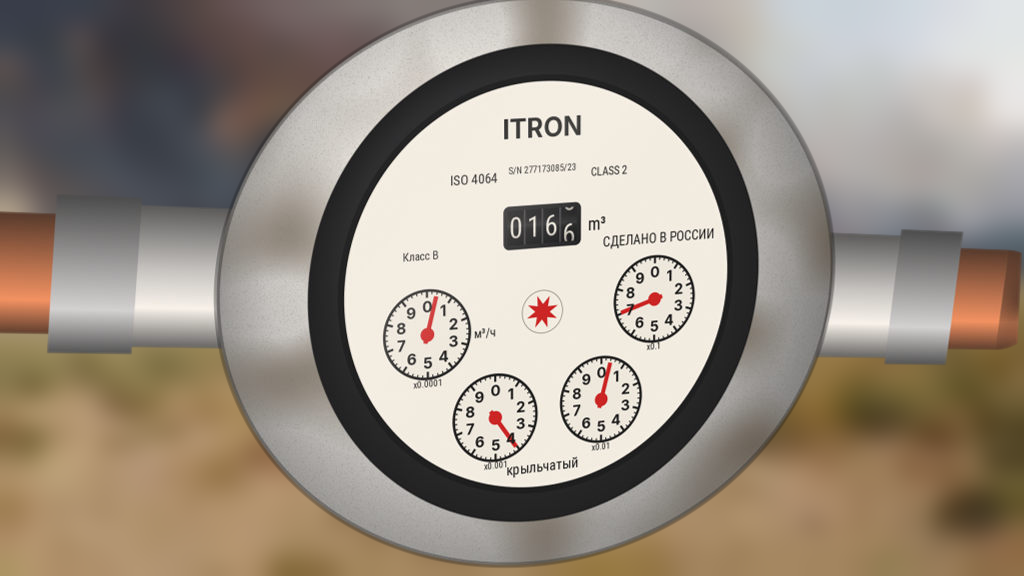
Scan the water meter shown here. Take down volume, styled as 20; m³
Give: 165.7040; m³
